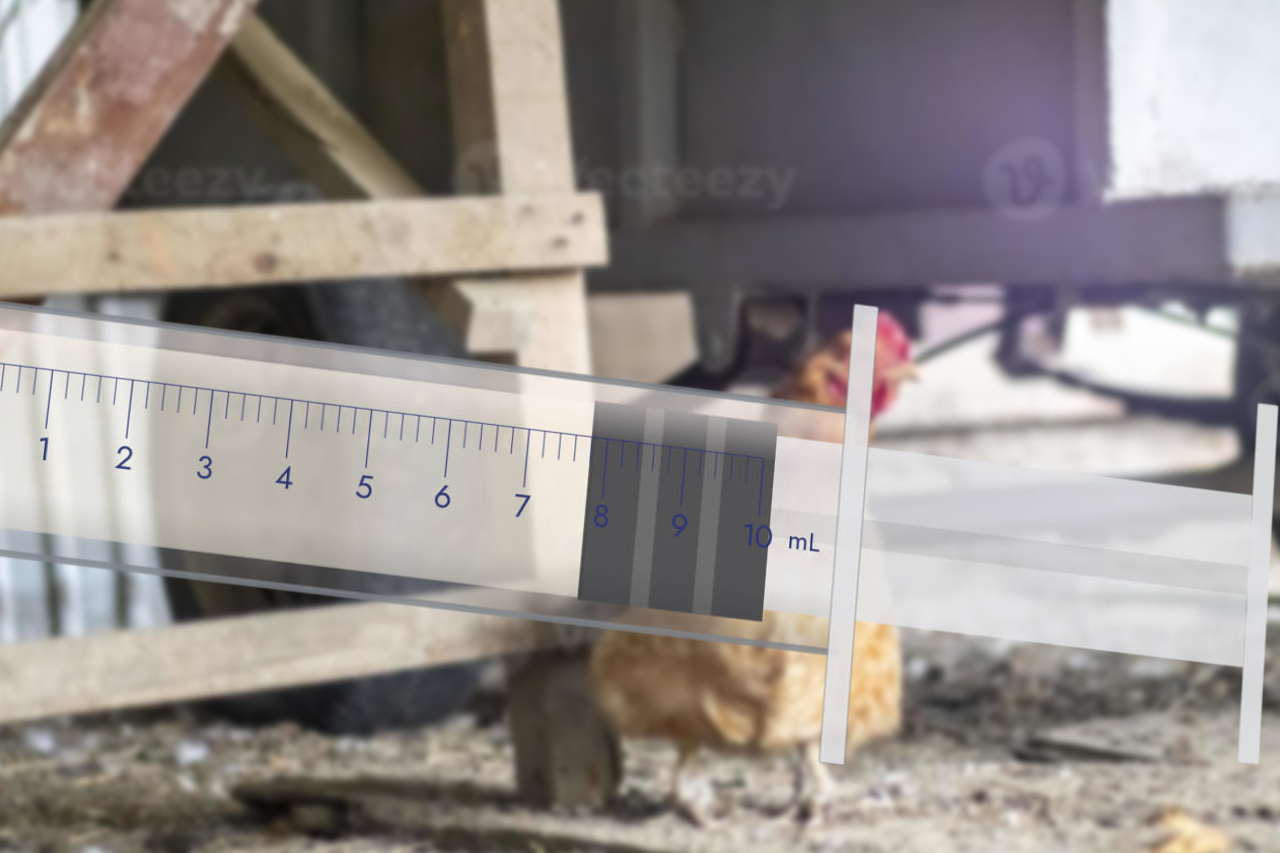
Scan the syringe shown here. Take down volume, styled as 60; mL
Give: 7.8; mL
